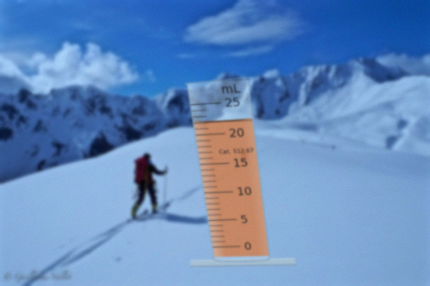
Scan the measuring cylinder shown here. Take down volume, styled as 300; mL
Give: 22; mL
